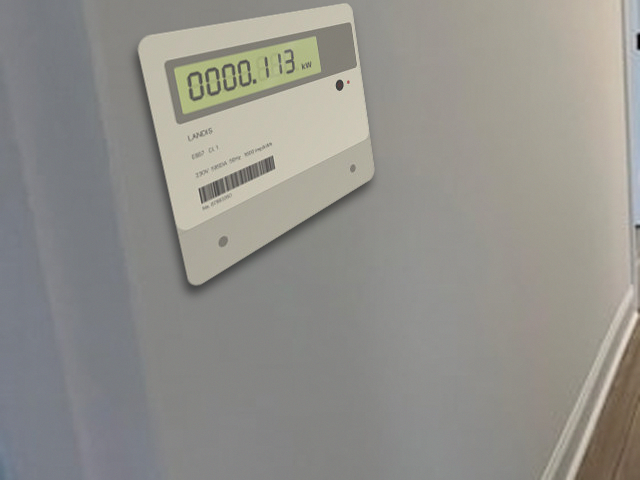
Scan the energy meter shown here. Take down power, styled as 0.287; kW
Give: 0.113; kW
